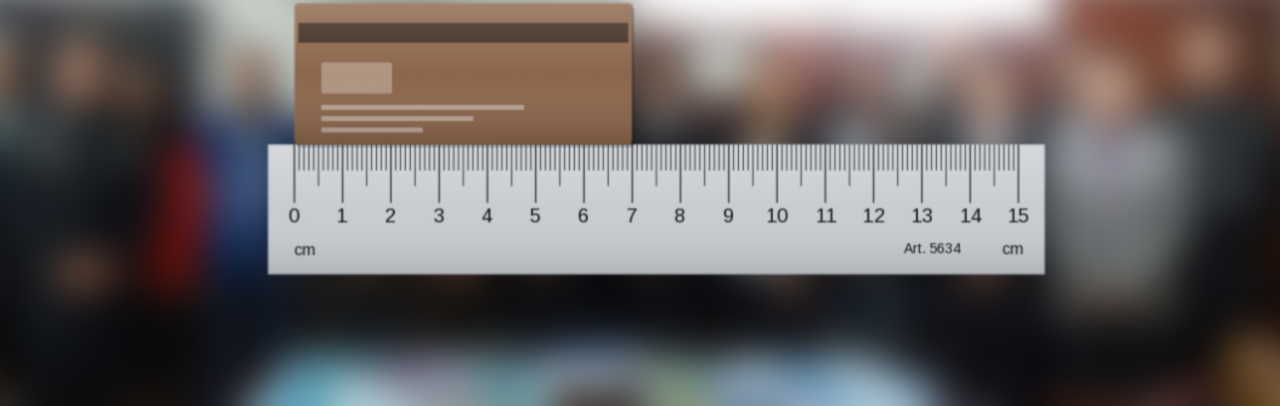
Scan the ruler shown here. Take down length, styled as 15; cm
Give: 7; cm
